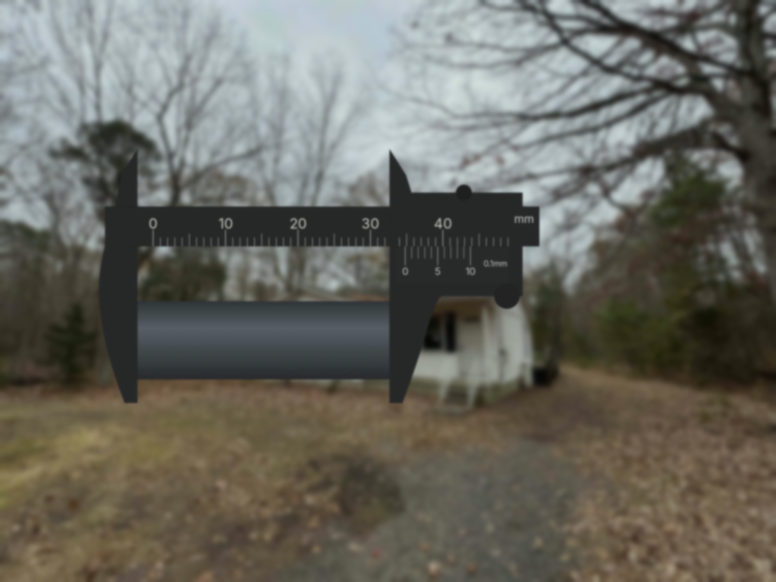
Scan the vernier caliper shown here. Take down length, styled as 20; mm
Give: 34.8; mm
